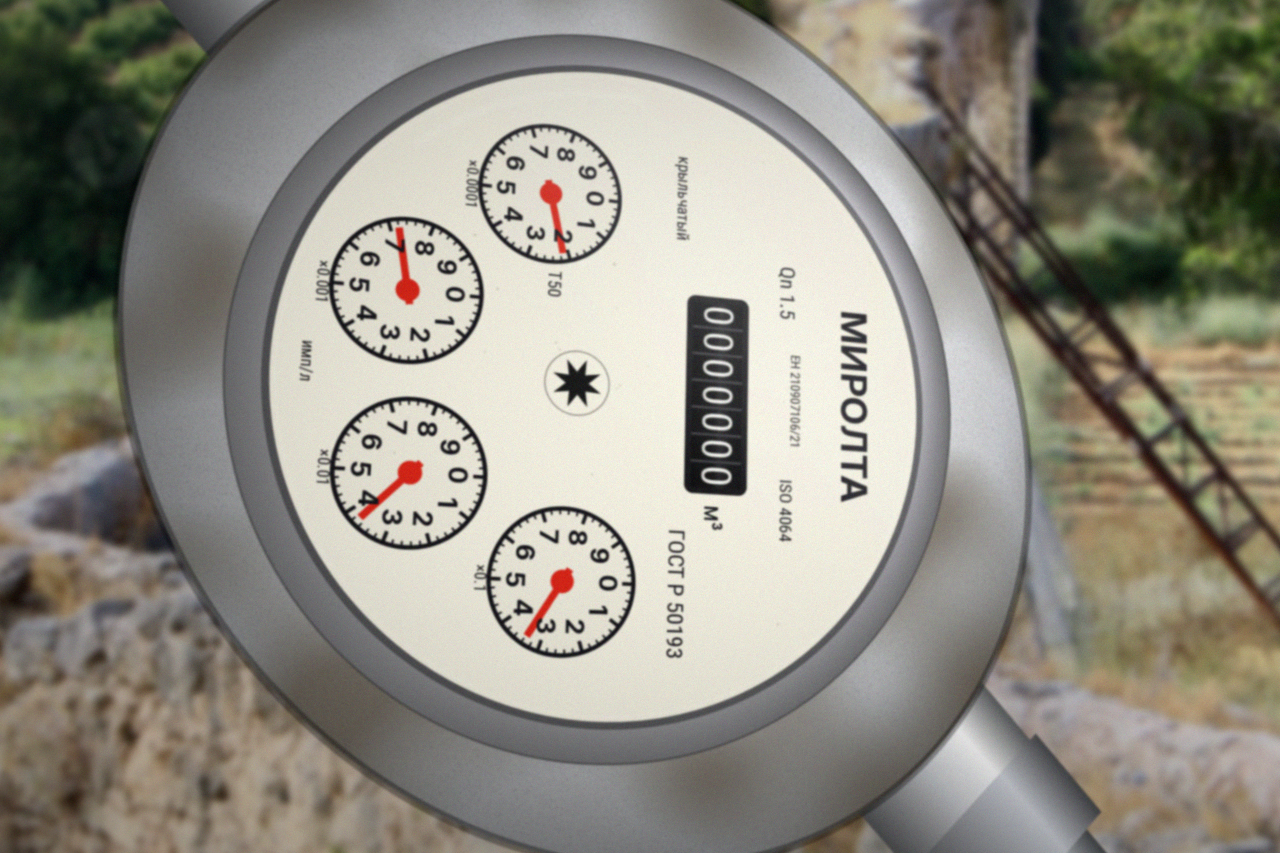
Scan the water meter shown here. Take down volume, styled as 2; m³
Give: 0.3372; m³
